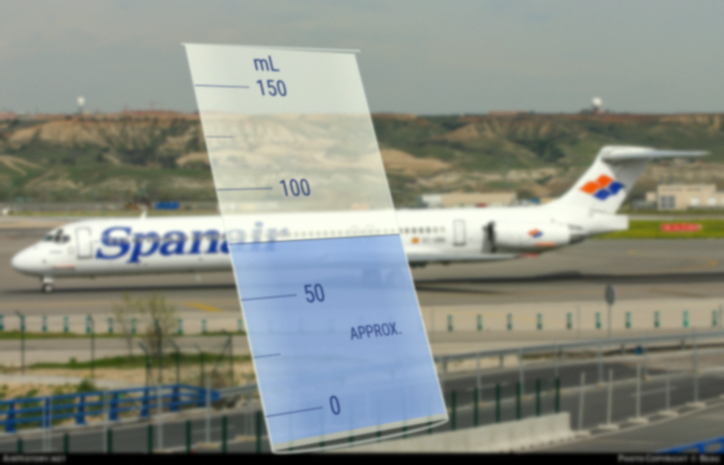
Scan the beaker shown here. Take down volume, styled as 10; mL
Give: 75; mL
